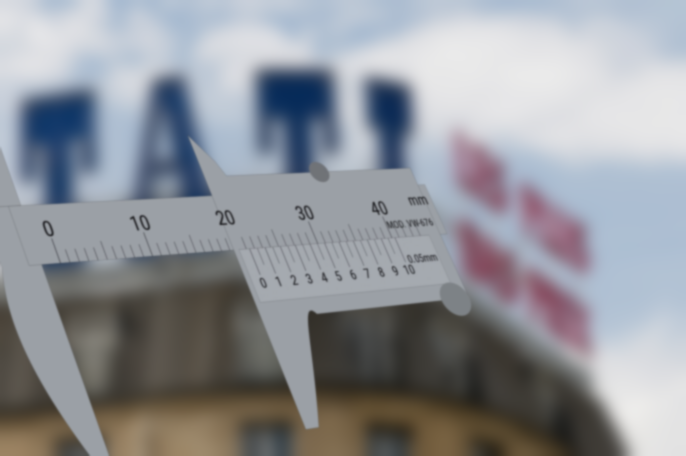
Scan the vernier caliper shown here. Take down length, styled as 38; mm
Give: 21.4; mm
